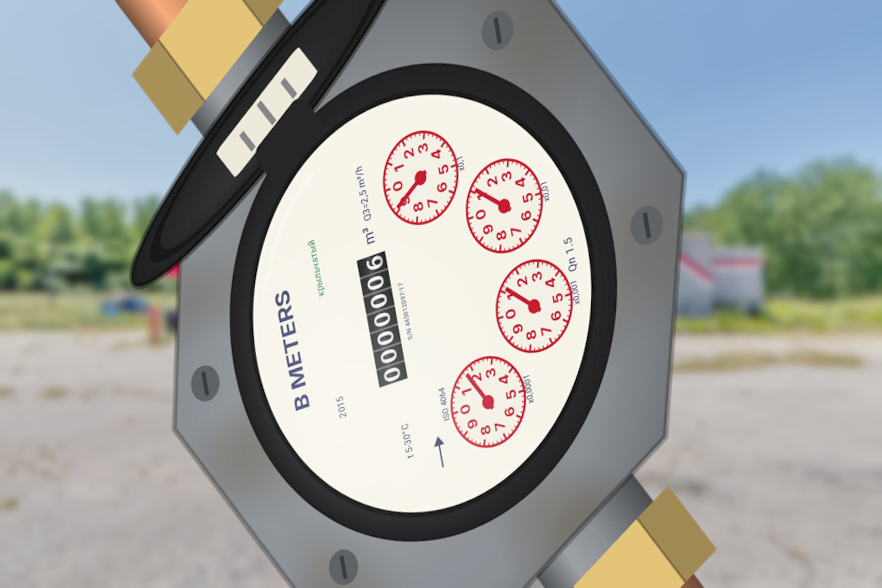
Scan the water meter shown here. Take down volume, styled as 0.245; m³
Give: 5.9111; m³
